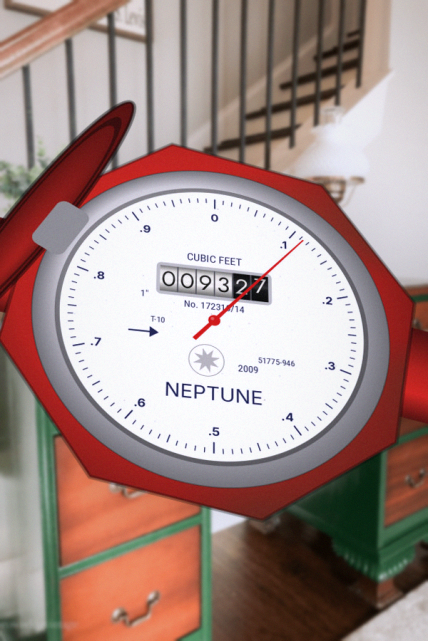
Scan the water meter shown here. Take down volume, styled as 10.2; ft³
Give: 9327.11; ft³
